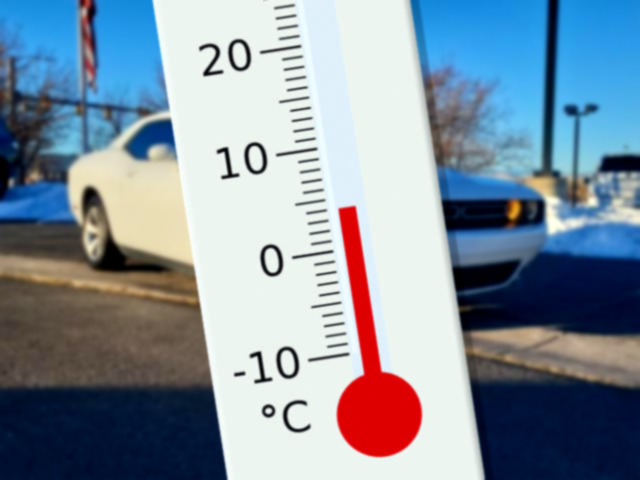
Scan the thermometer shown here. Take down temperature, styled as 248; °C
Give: 4; °C
